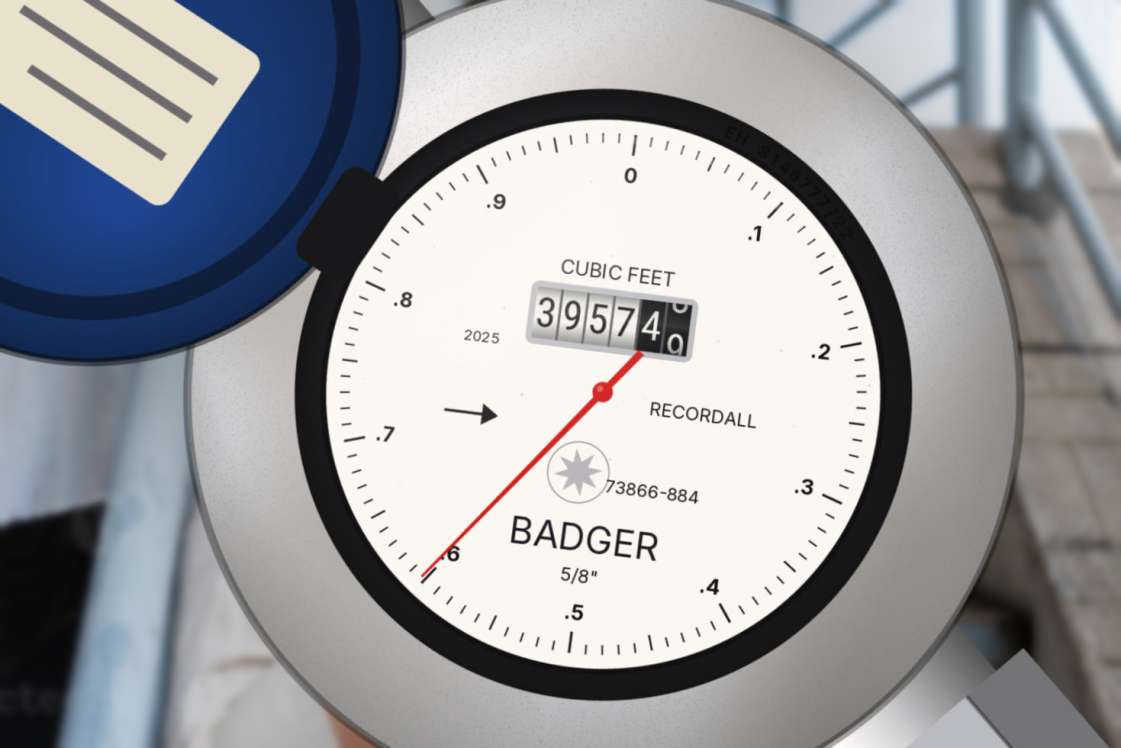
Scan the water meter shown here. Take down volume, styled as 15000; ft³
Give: 395748.60; ft³
